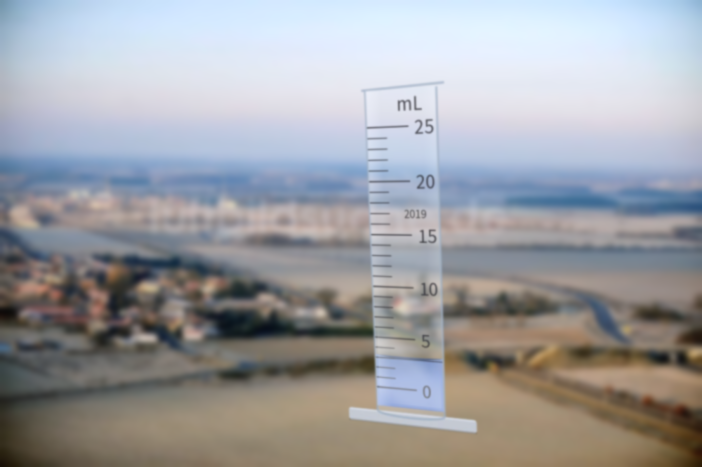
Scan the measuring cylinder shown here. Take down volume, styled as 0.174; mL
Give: 3; mL
